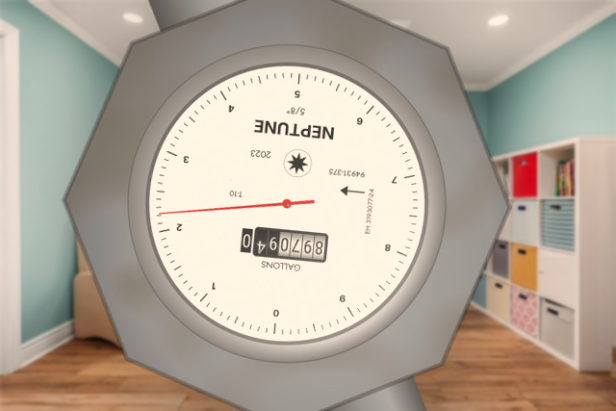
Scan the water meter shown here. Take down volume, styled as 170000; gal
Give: 8970942.2; gal
